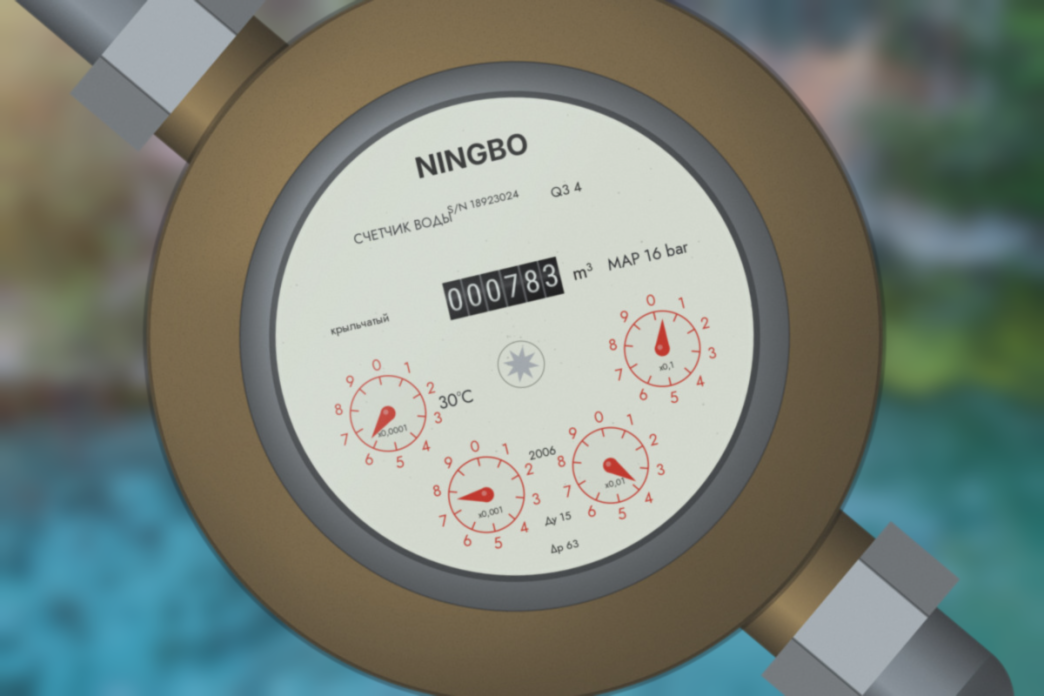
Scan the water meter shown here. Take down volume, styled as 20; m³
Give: 783.0376; m³
